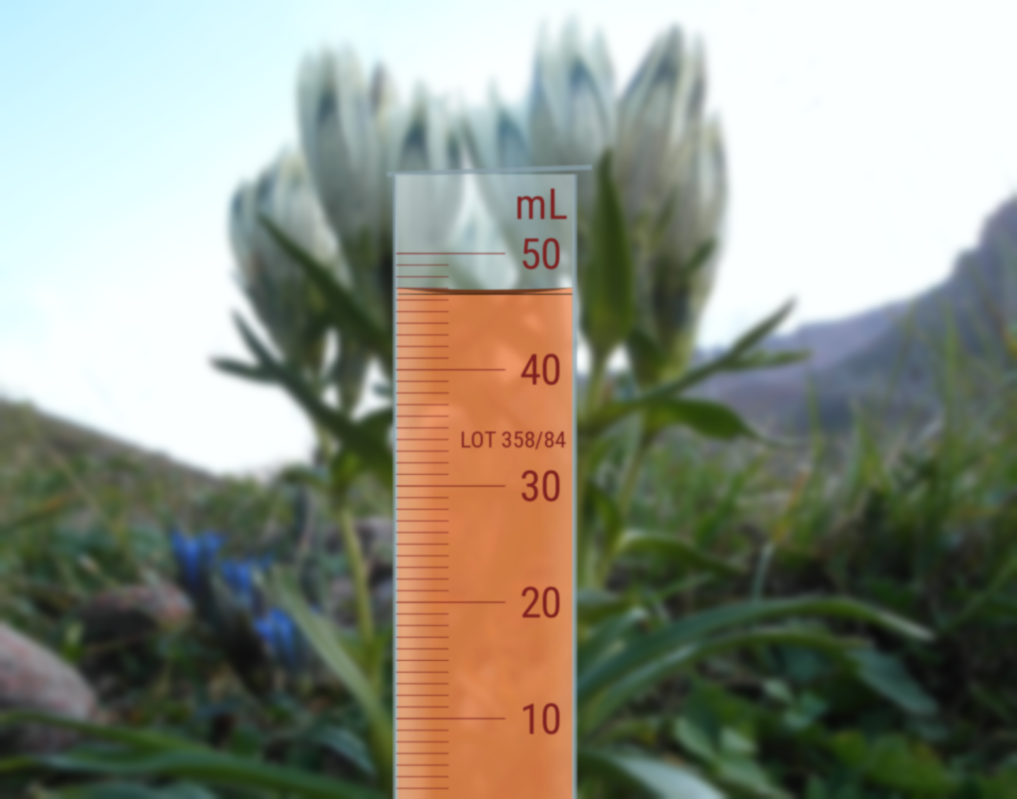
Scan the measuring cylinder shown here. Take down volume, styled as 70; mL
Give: 46.5; mL
